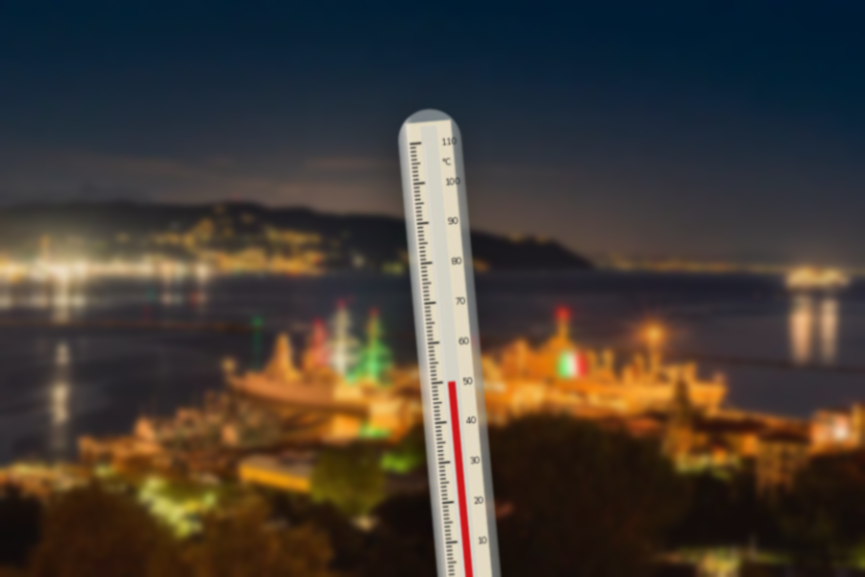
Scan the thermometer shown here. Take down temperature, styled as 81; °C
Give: 50; °C
